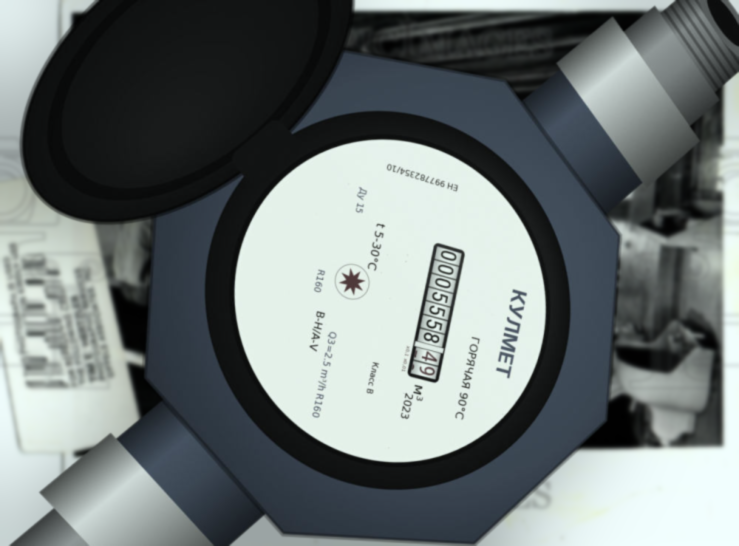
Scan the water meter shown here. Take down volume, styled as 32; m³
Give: 5558.49; m³
